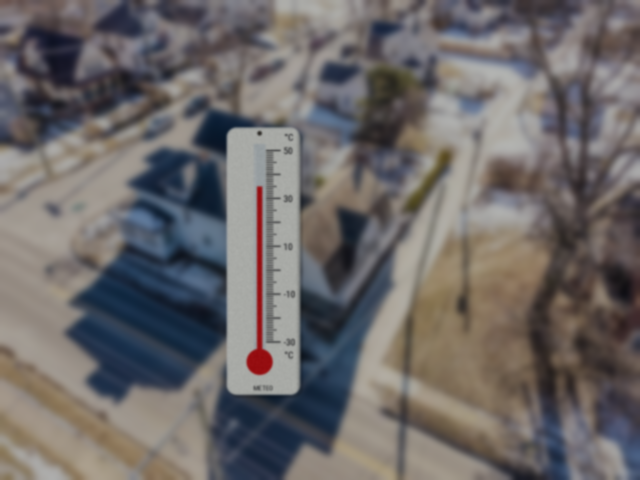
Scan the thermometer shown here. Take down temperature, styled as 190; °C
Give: 35; °C
